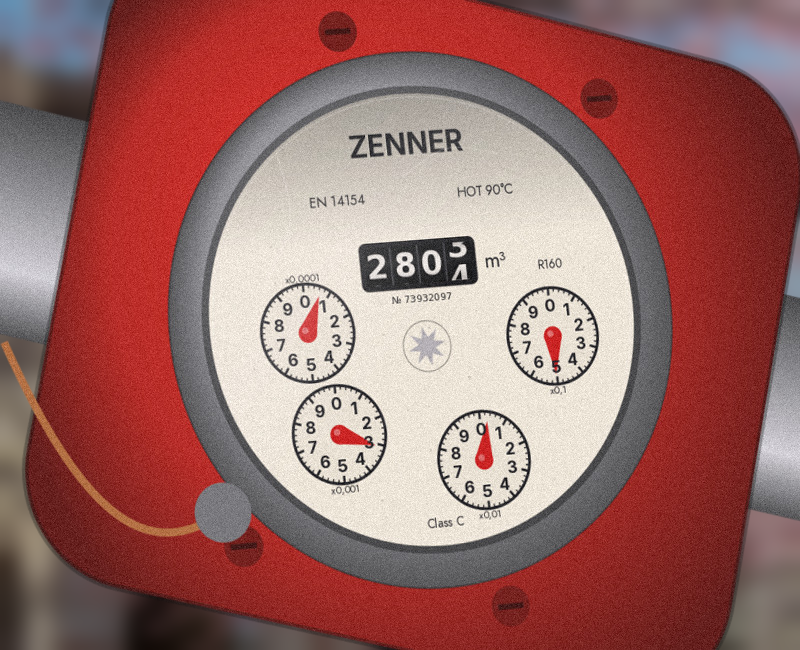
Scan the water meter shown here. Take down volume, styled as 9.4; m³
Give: 2803.5030; m³
